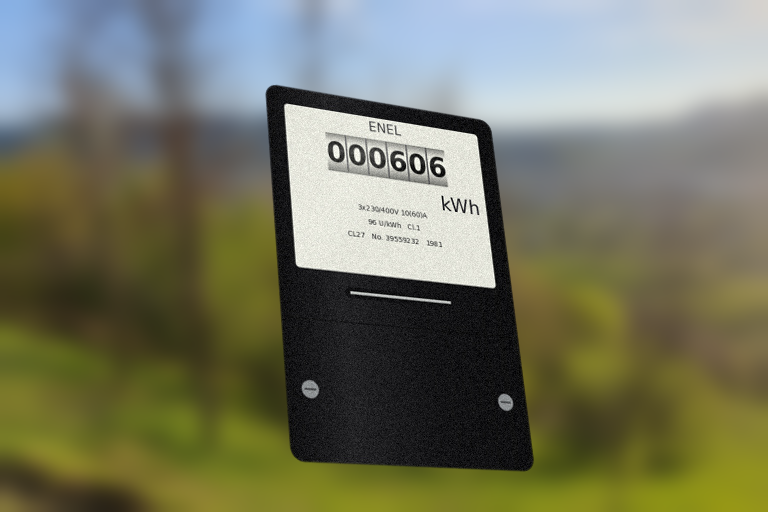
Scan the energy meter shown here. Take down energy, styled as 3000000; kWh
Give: 606; kWh
